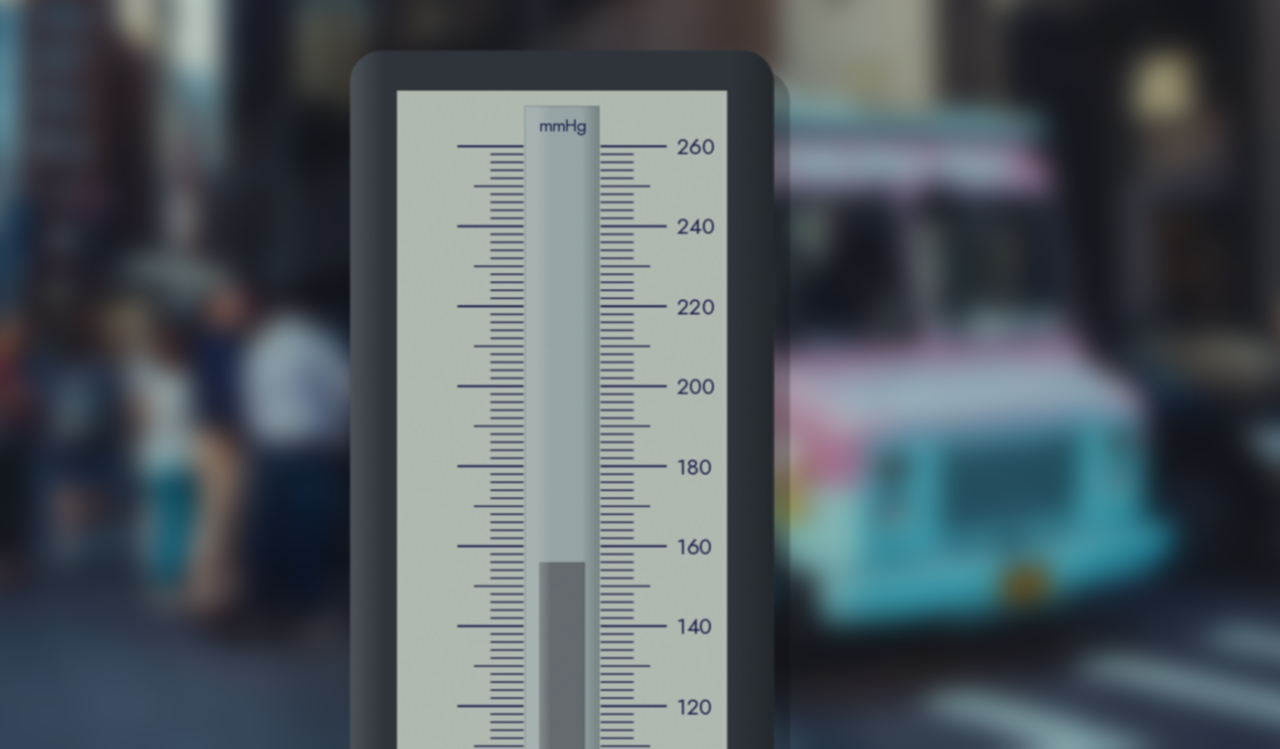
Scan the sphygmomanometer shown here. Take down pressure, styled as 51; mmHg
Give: 156; mmHg
